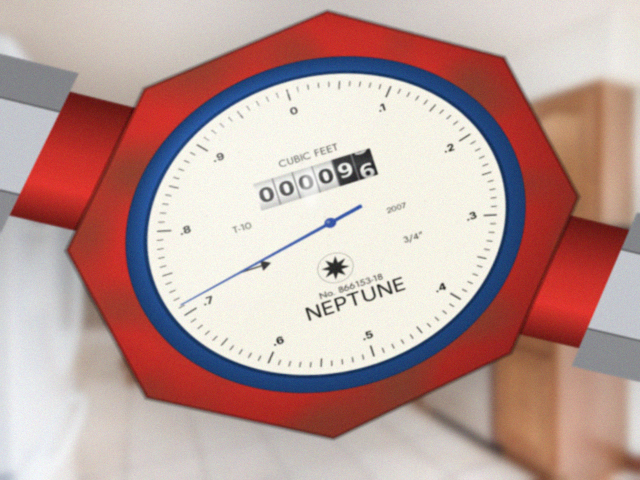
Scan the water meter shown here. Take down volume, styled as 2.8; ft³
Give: 95.71; ft³
